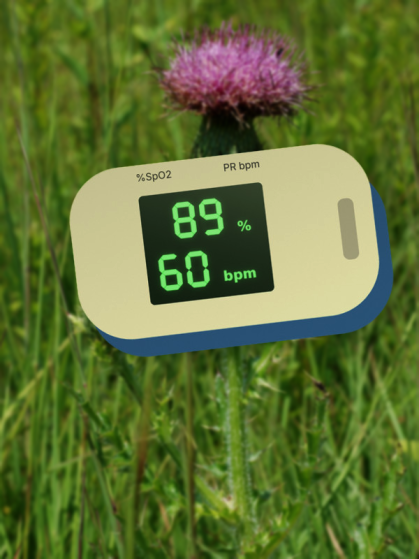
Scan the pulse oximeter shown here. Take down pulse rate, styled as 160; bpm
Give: 60; bpm
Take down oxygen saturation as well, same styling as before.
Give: 89; %
